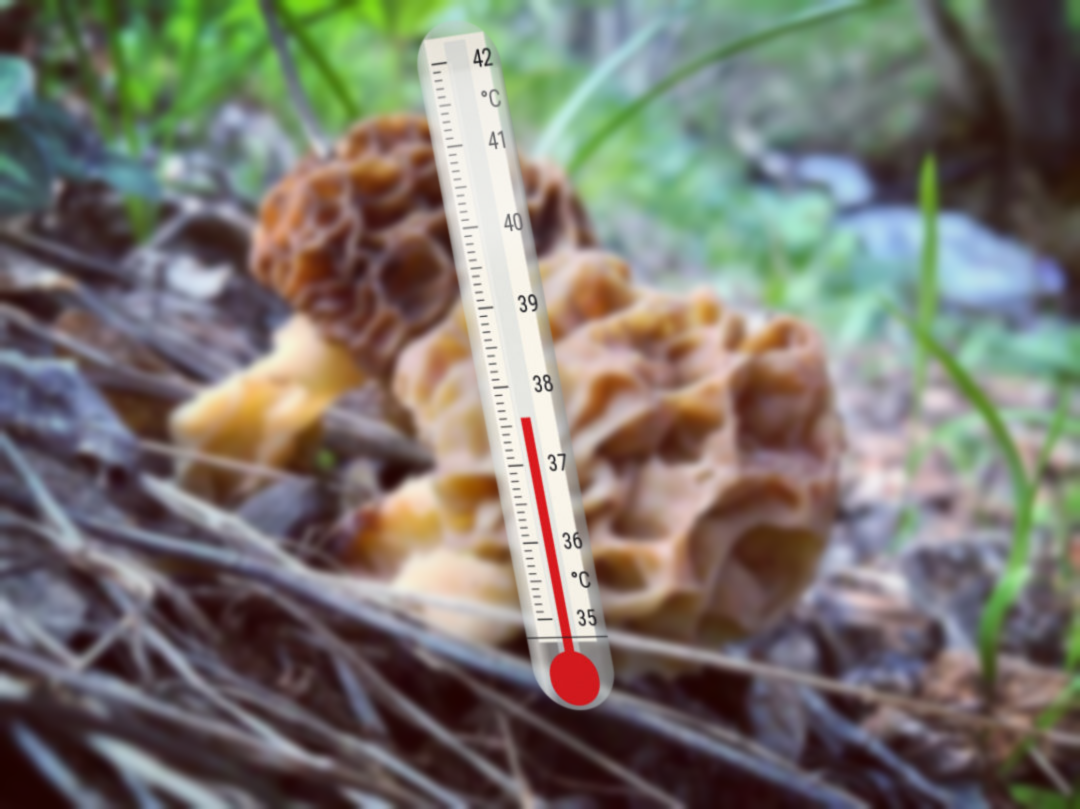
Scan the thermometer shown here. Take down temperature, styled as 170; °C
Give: 37.6; °C
